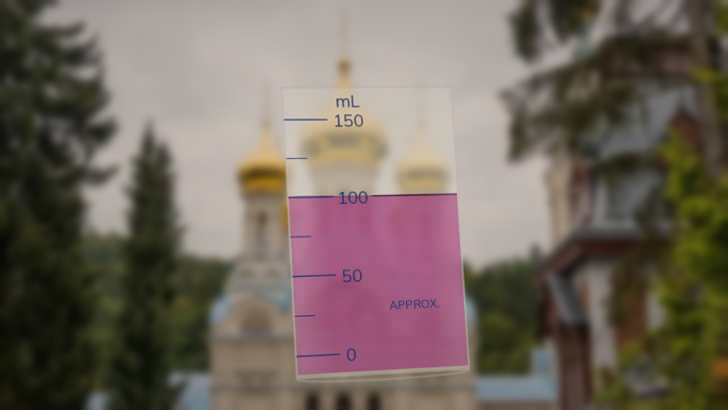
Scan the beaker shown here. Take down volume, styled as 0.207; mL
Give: 100; mL
